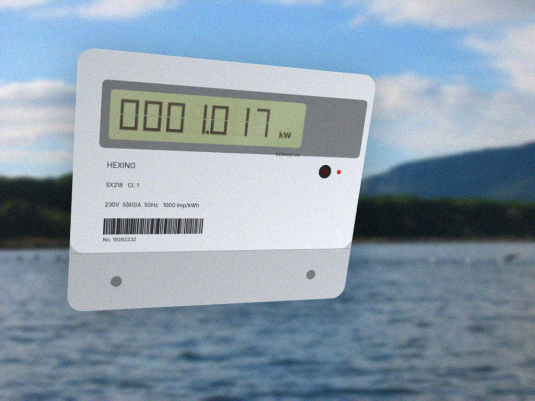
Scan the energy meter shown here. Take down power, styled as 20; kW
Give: 1.017; kW
